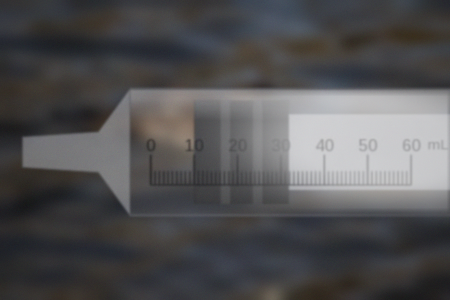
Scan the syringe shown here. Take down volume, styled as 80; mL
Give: 10; mL
